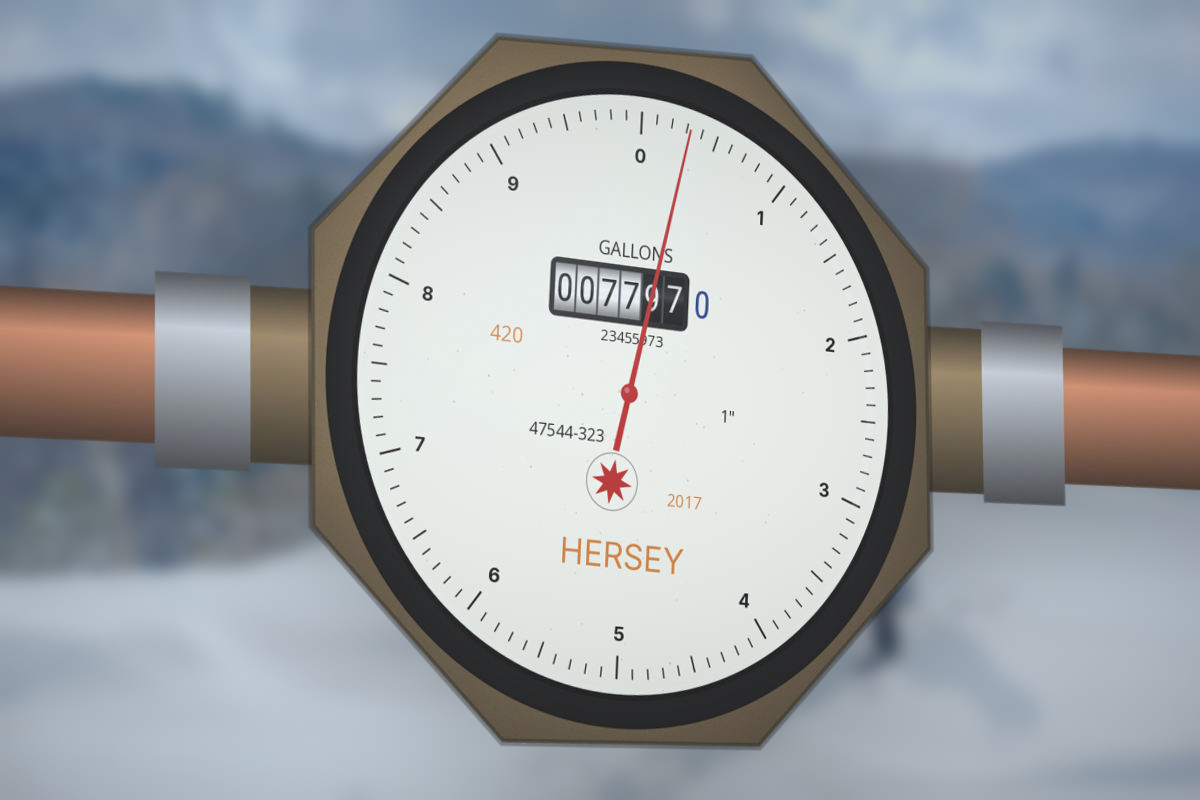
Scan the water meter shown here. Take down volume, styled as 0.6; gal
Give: 77970.3; gal
